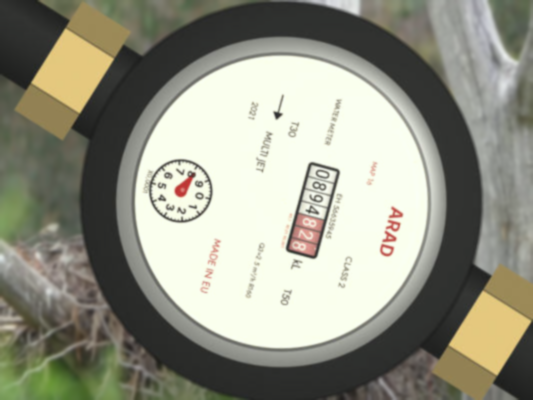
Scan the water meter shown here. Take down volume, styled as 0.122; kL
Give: 894.8278; kL
